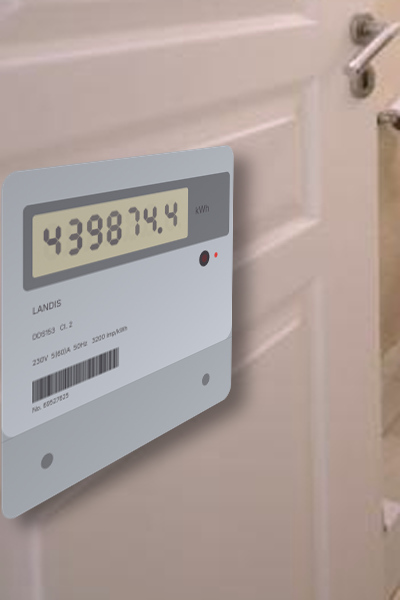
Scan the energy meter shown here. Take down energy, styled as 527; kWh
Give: 439874.4; kWh
